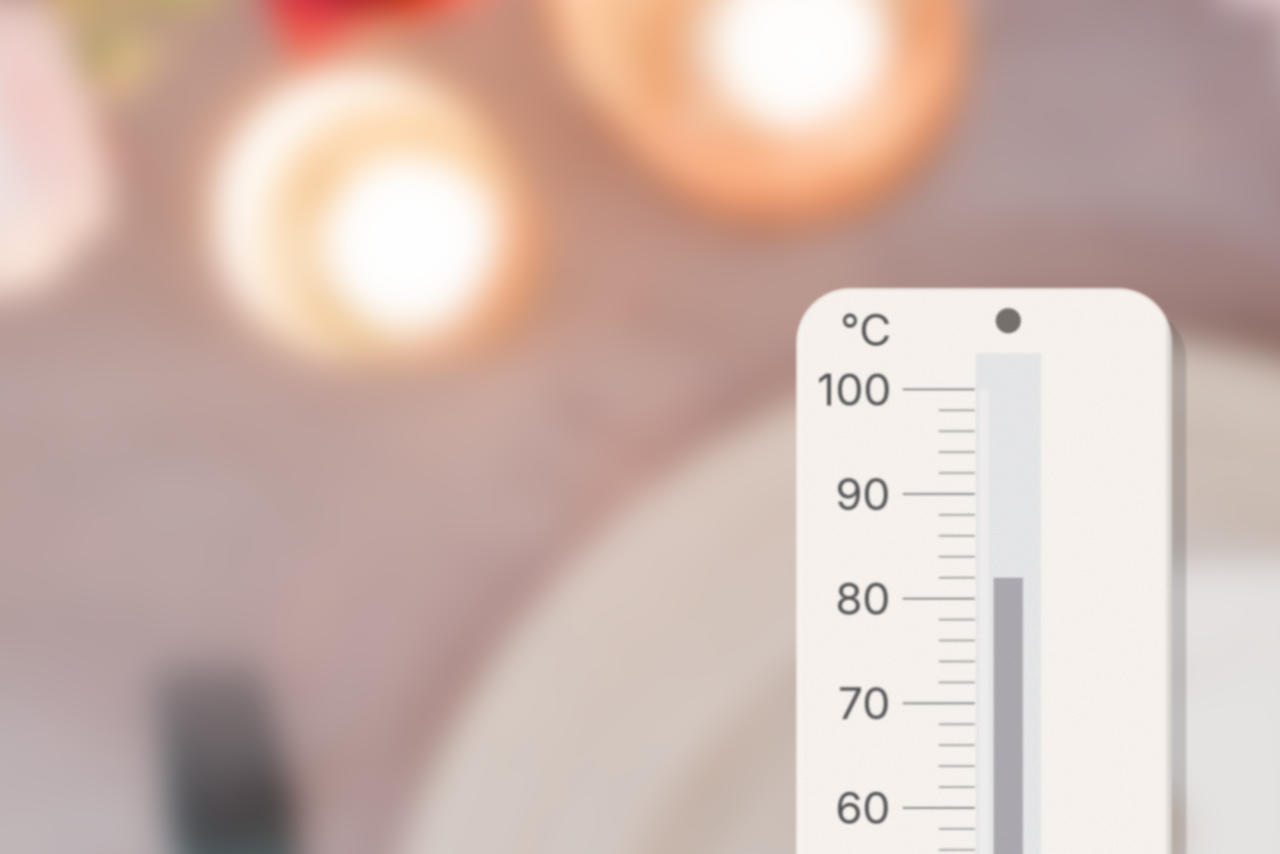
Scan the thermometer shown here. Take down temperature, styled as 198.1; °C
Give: 82; °C
